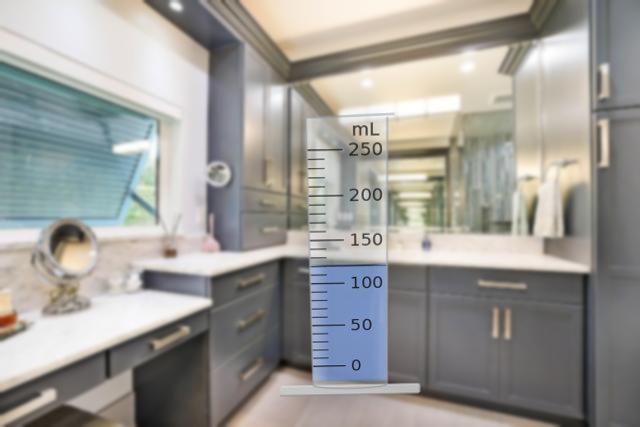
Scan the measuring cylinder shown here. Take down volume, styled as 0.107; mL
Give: 120; mL
